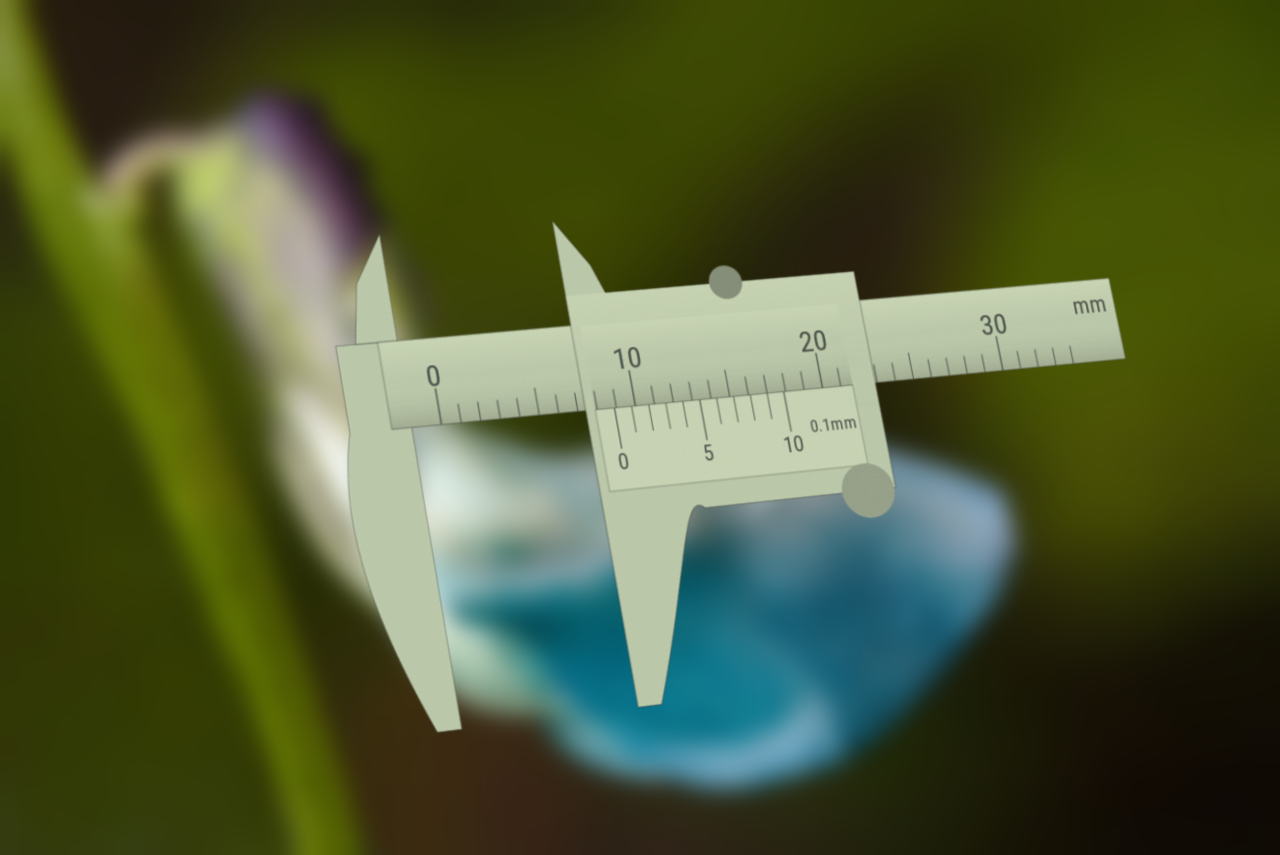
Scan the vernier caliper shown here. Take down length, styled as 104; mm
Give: 8.9; mm
